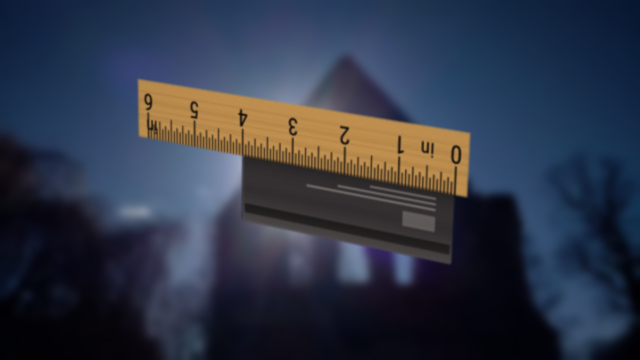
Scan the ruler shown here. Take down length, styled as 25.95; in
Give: 4; in
